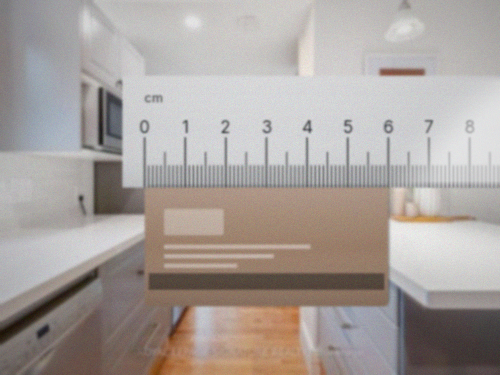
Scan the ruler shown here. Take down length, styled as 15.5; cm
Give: 6; cm
